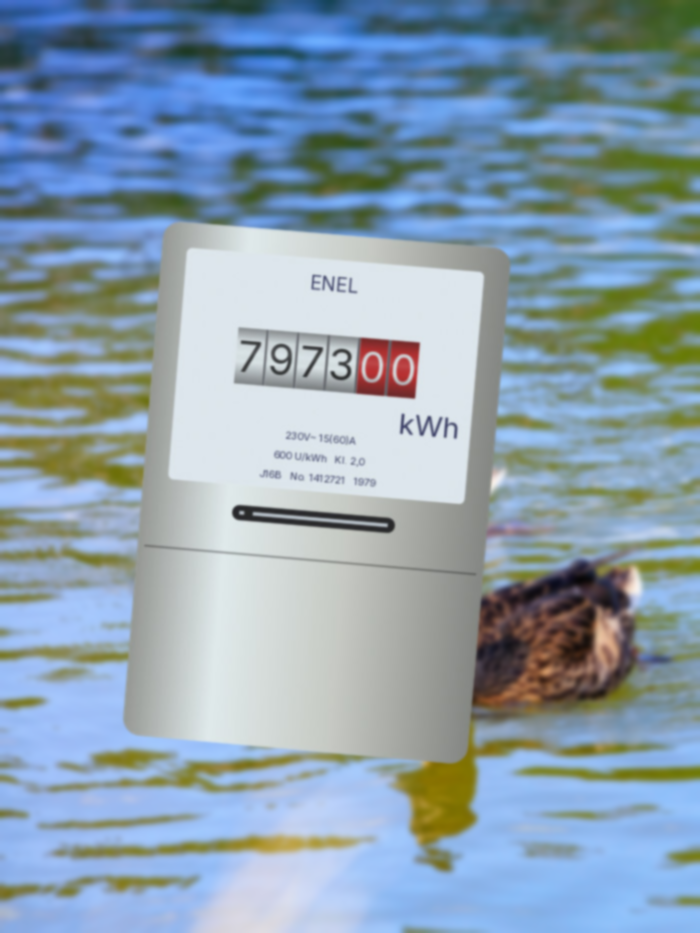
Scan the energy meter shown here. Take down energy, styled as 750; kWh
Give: 7973.00; kWh
